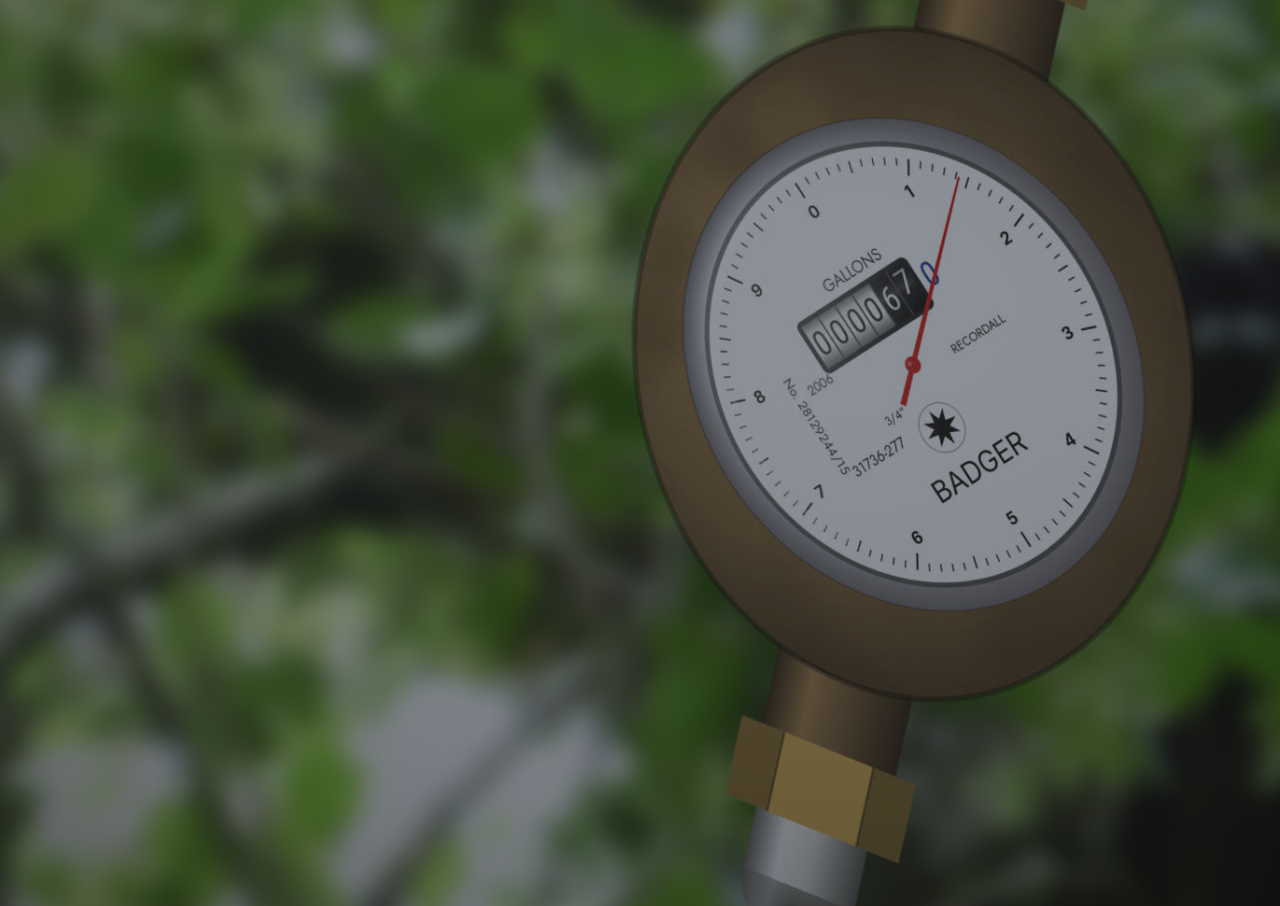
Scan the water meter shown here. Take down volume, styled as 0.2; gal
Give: 671.4; gal
